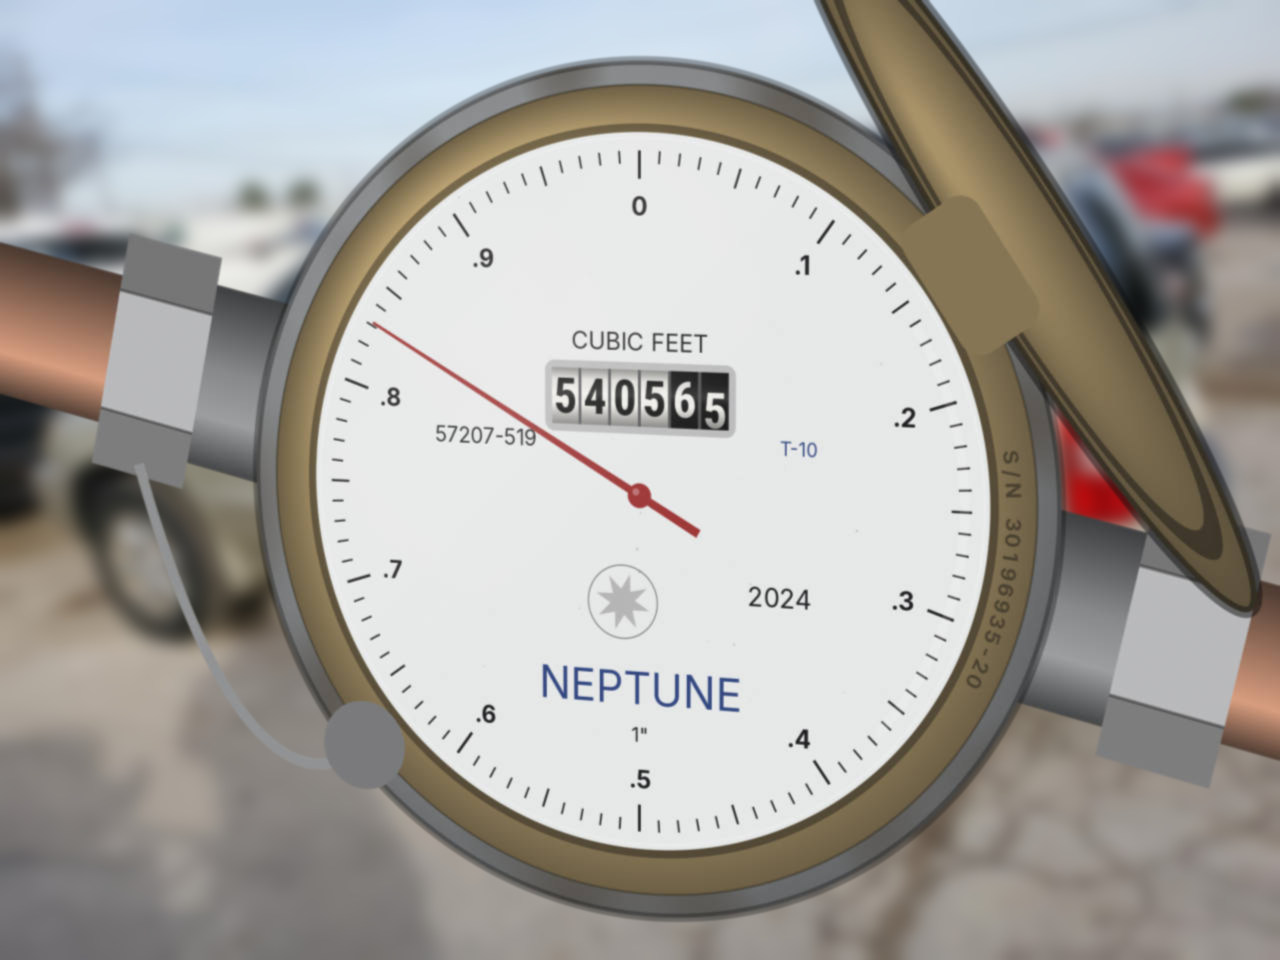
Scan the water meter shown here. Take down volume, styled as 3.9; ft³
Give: 540564.83; ft³
